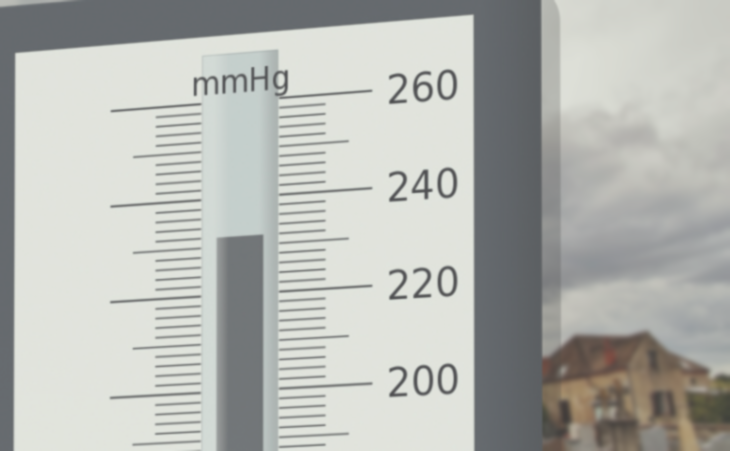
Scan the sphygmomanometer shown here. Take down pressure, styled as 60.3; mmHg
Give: 232; mmHg
